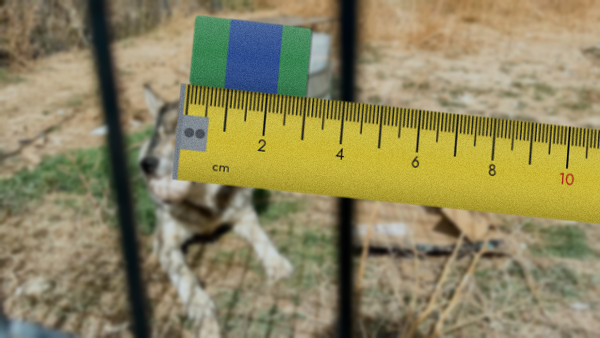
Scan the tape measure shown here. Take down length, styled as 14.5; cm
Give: 3; cm
